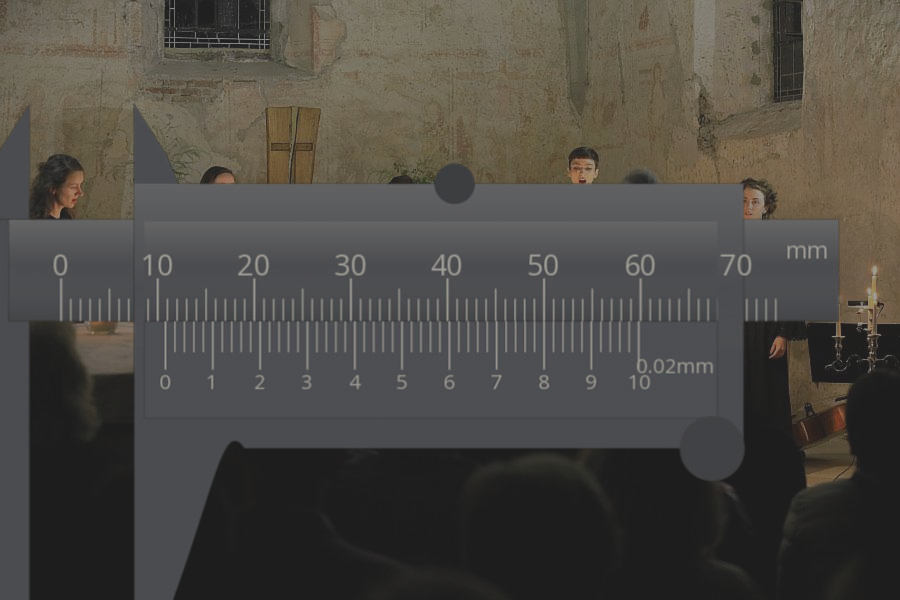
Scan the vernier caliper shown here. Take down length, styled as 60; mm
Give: 10.8; mm
